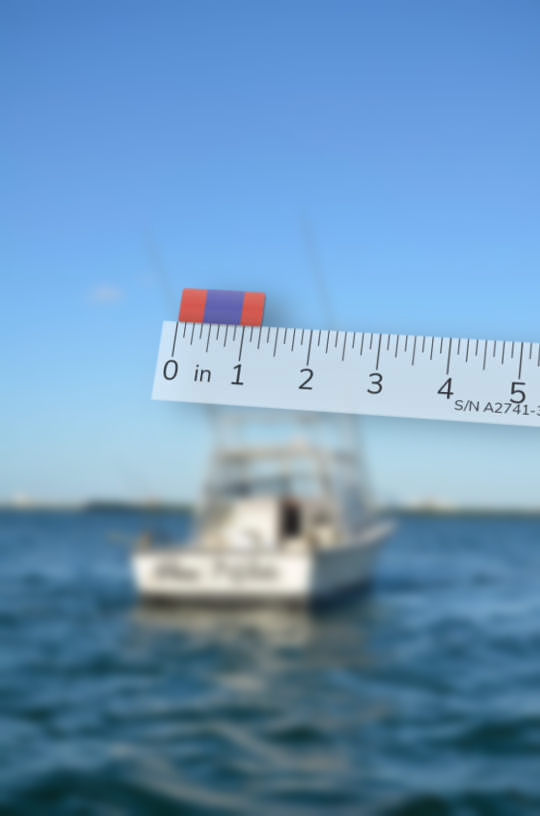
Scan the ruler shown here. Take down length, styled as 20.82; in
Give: 1.25; in
